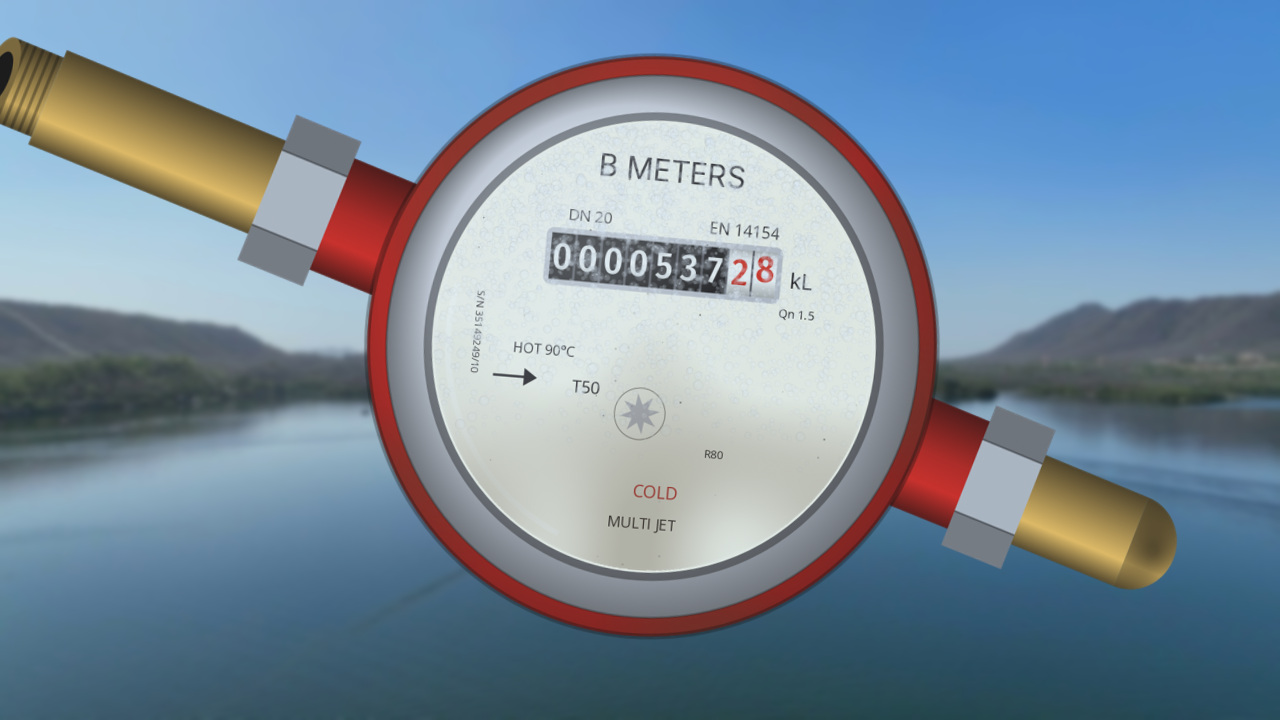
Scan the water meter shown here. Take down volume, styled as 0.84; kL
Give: 537.28; kL
